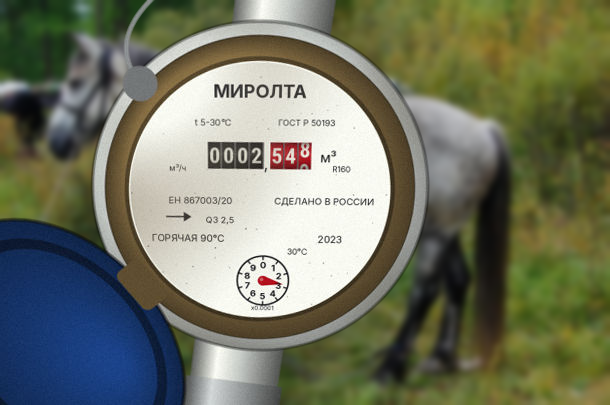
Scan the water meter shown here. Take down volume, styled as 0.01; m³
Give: 2.5482; m³
